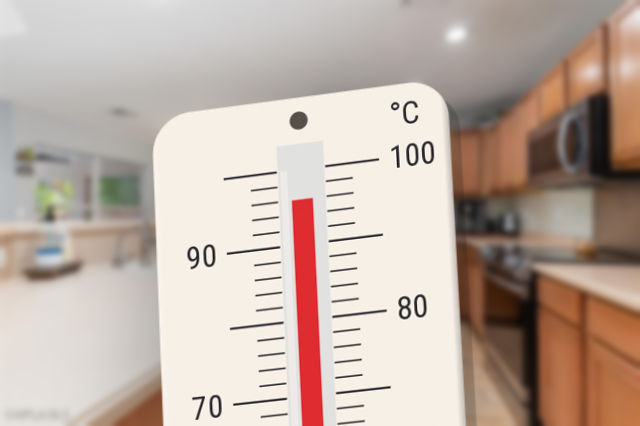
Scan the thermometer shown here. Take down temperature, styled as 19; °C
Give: 96; °C
